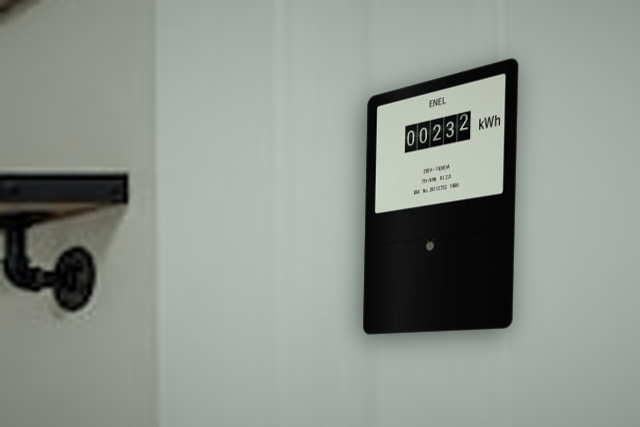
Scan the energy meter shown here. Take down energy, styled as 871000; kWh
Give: 232; kWh
